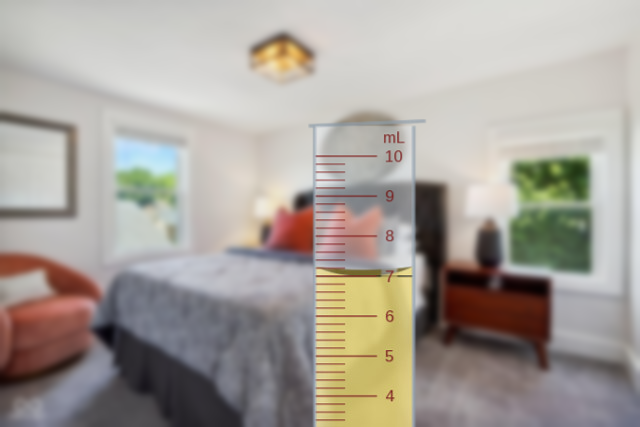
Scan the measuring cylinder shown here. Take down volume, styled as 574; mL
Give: 7; mL
